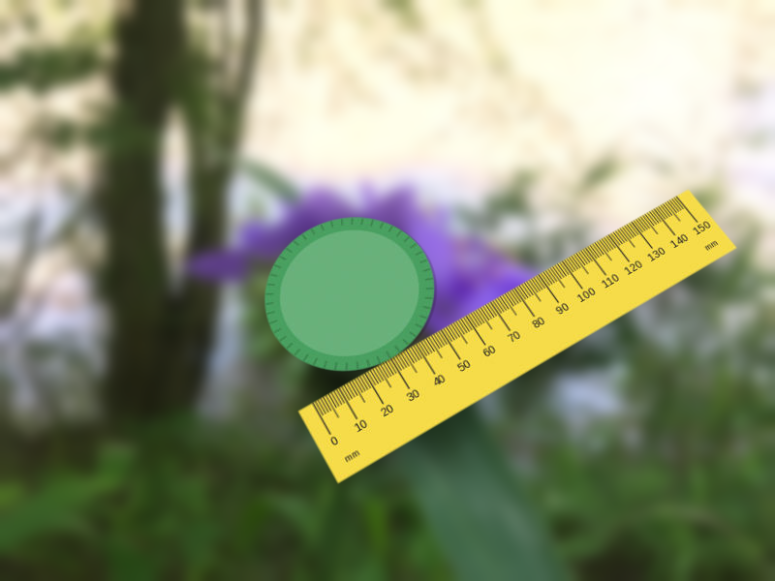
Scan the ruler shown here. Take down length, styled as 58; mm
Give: 60; mm
